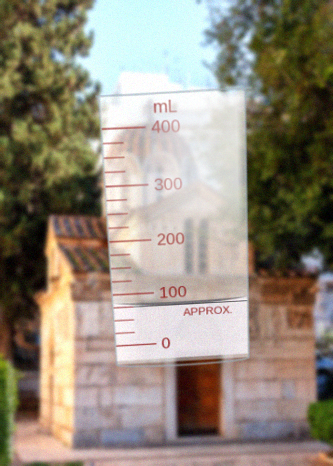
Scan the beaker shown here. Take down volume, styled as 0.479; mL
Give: 75; mL
